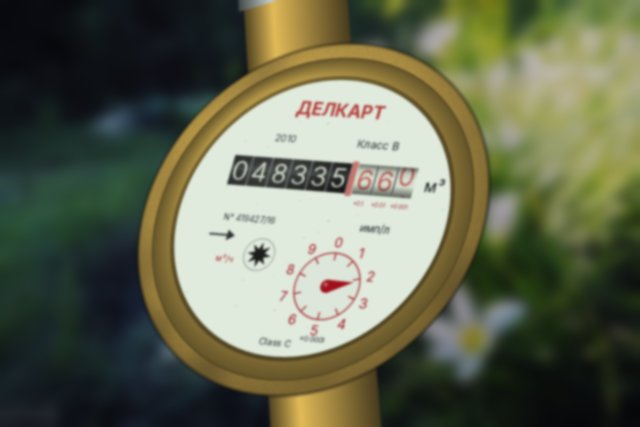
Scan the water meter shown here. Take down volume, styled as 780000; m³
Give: 48335.6602; m³
